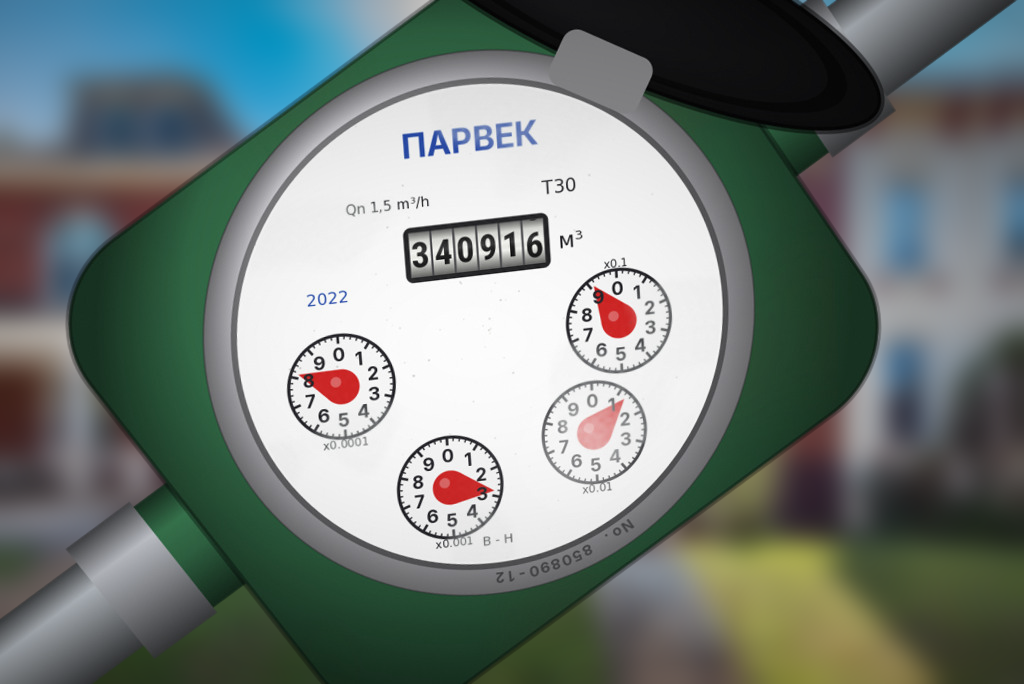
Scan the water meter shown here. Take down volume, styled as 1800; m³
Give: 340915.9128; m³
